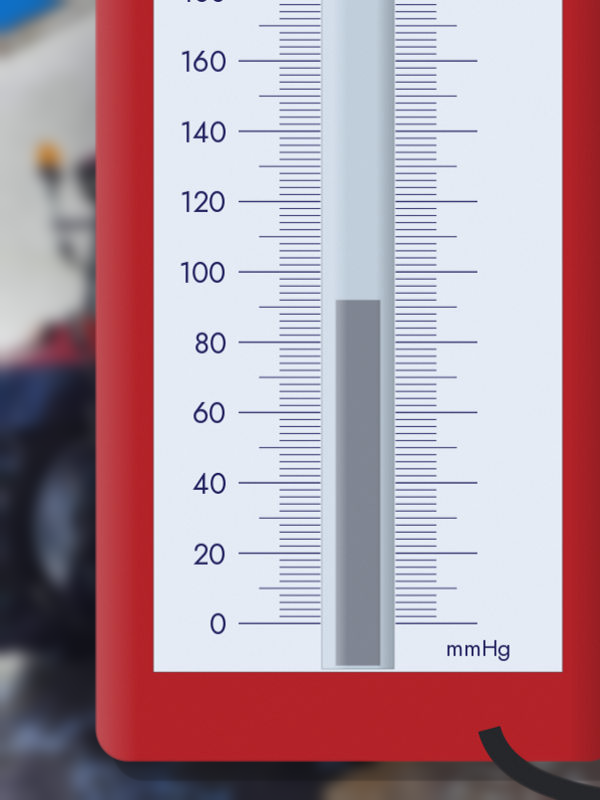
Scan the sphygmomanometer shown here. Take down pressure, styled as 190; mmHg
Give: 92; mmHg
